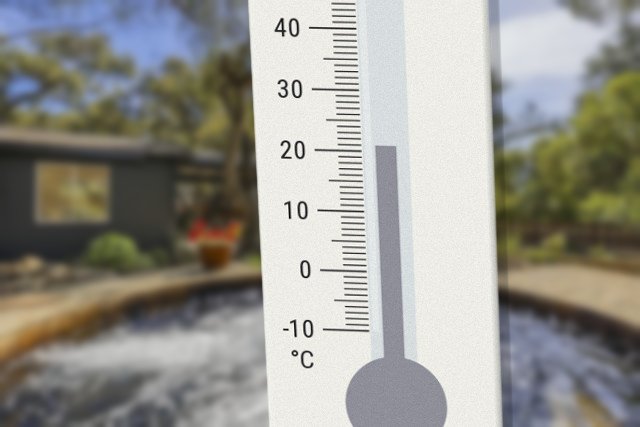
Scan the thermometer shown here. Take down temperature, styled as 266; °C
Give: 21; °C
